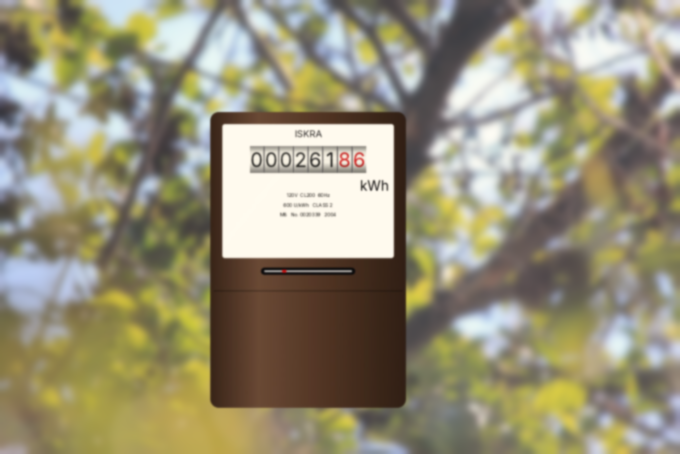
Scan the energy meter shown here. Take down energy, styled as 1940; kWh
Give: 261.86; kWh
